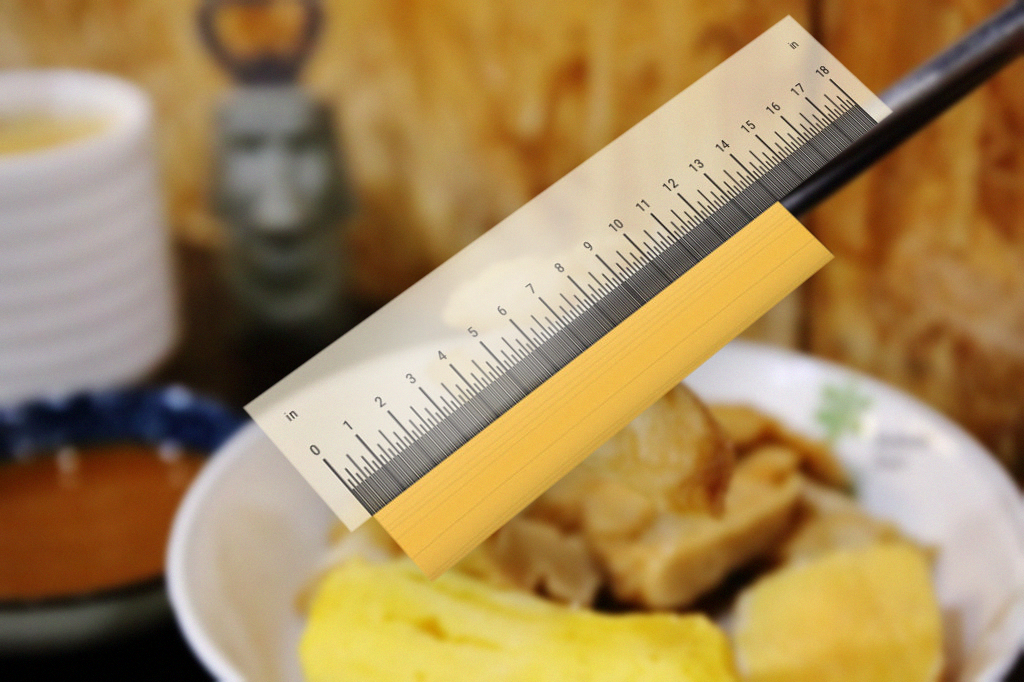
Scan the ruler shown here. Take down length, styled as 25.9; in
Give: 14; in
